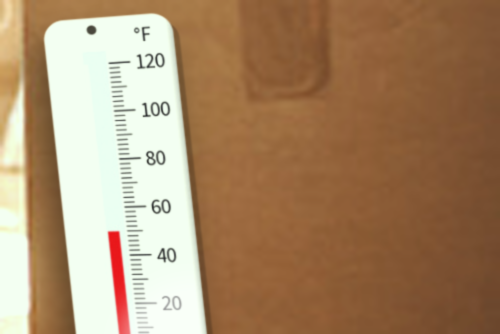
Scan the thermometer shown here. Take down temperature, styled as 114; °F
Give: 50; °F
